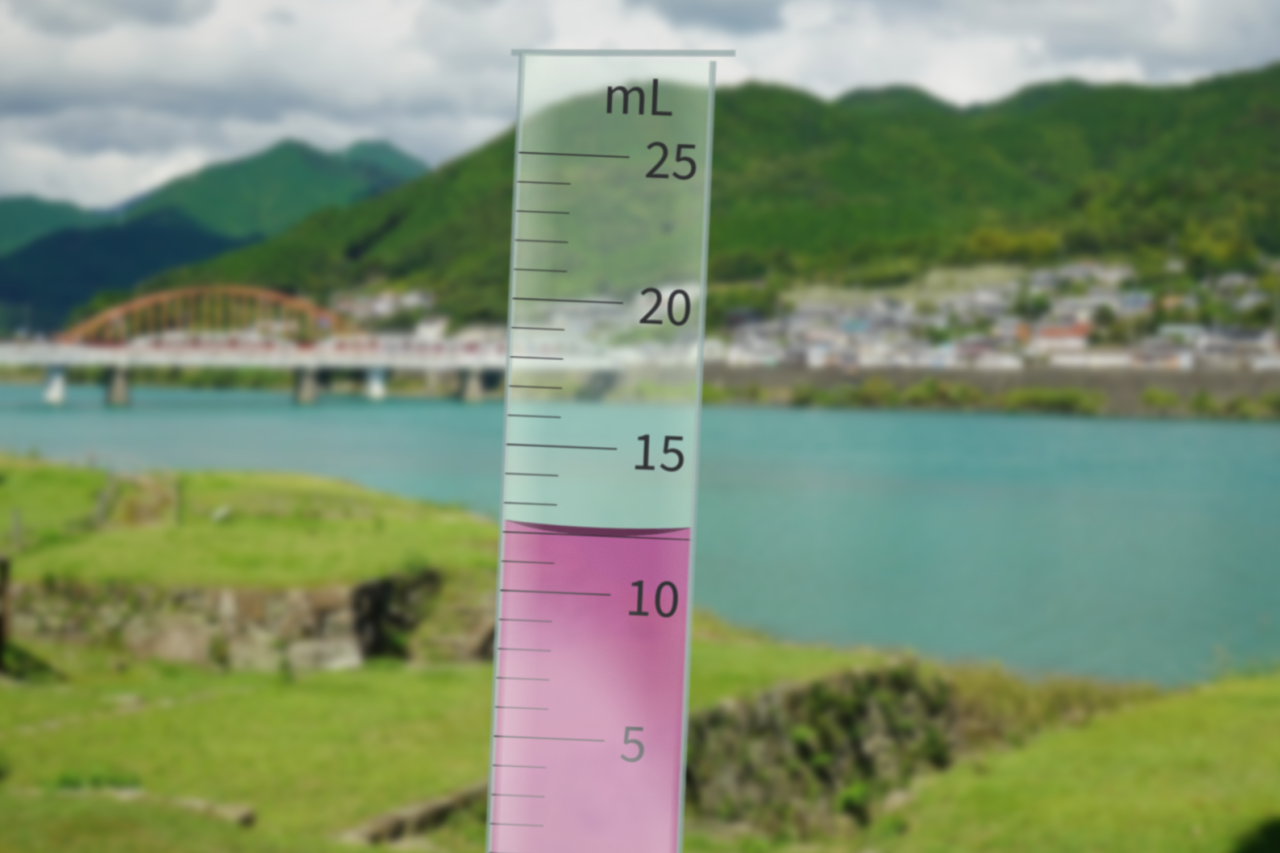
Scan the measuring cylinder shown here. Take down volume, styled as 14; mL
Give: 12; mL
